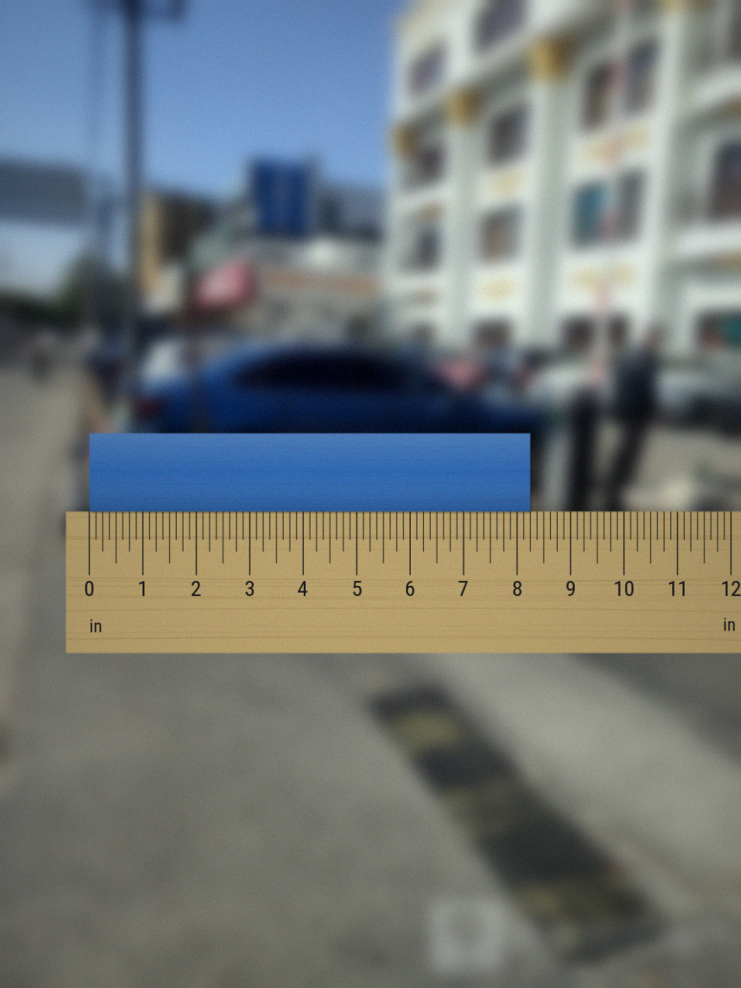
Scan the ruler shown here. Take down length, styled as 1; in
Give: 8.25; in
